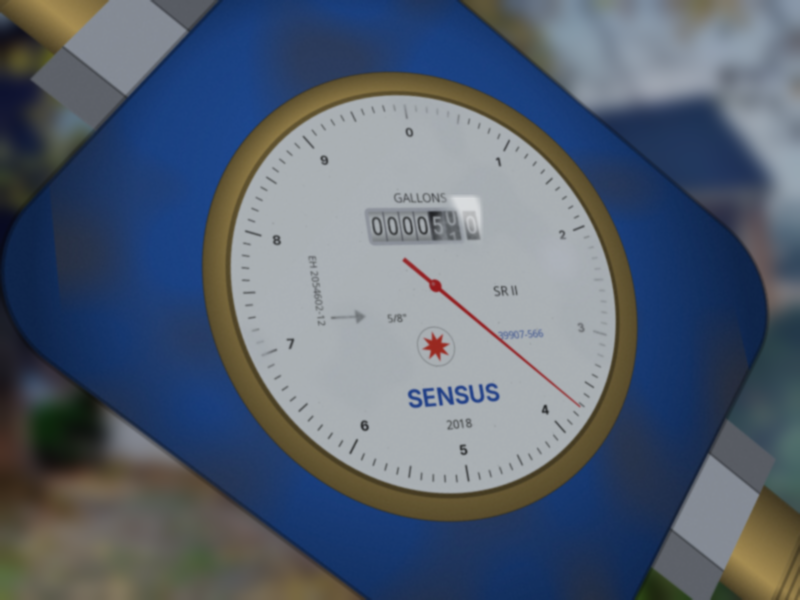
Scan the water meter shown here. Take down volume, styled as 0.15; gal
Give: 503.7; gal
